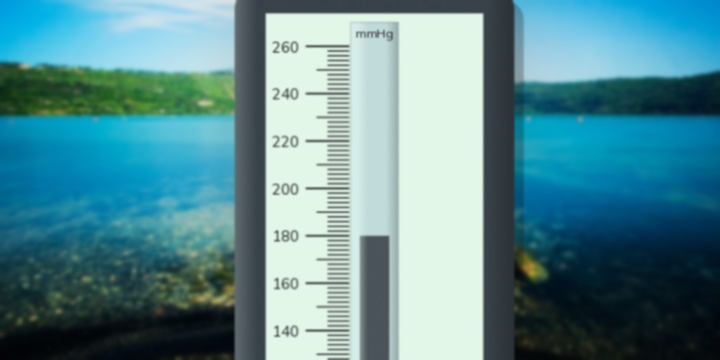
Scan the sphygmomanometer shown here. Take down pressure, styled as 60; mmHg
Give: 180; mmHg
